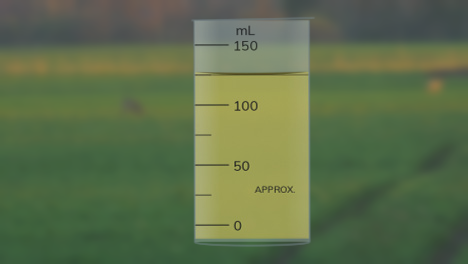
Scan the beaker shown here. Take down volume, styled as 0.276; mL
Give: 125; mL
